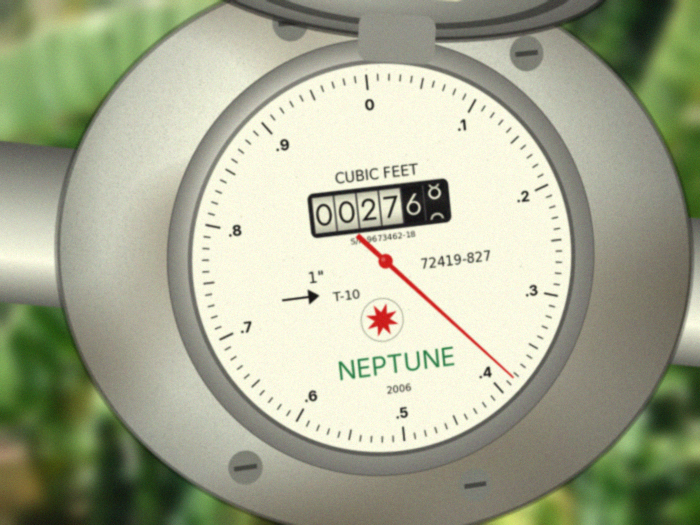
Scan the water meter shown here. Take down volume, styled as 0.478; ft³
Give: 2768.38; ft³
